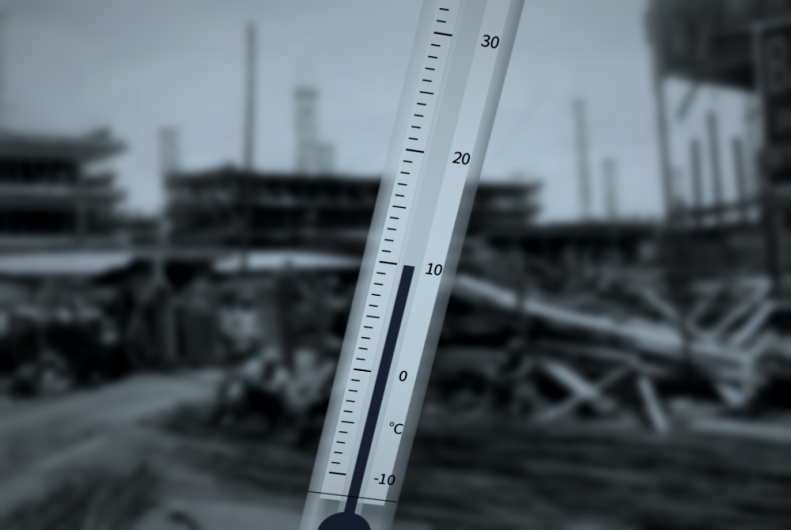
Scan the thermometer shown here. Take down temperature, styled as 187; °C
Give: 10; °C
